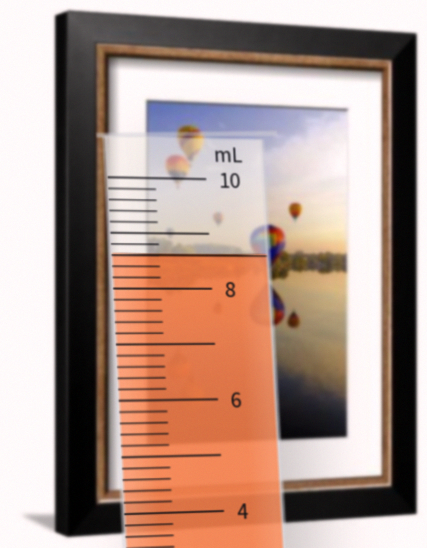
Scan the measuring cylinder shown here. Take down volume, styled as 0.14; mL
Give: 8.6; mL
